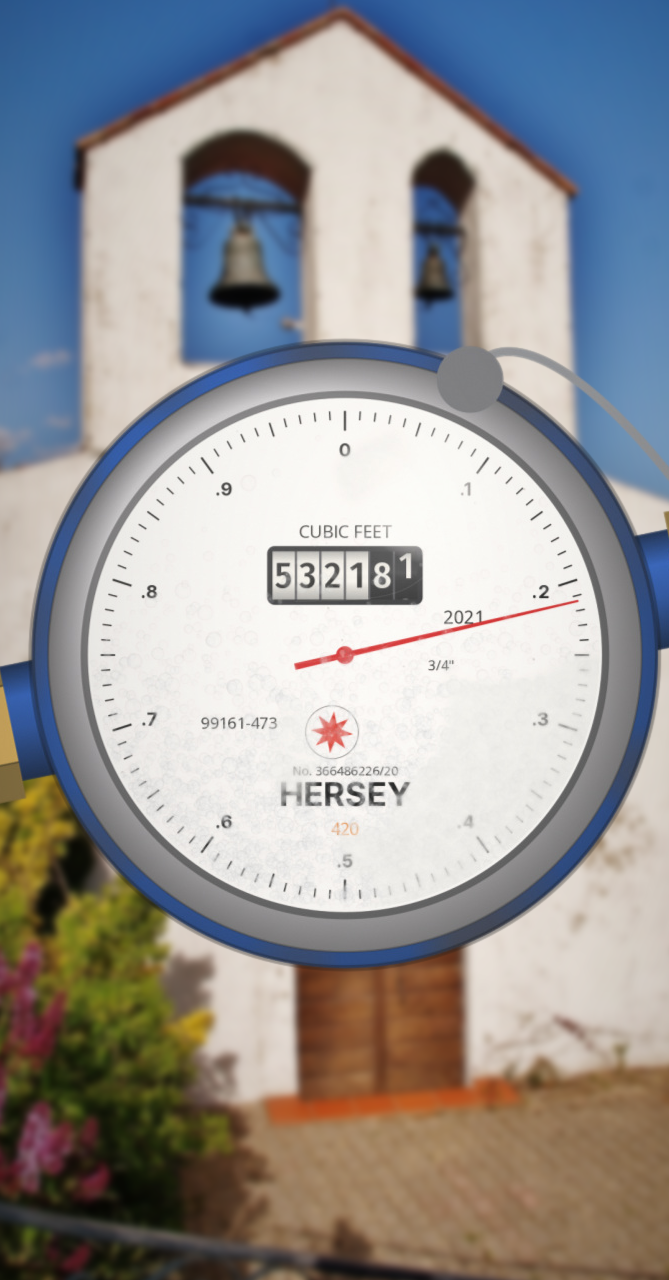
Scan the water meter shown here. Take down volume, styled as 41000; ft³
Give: 532181.21; ft³
